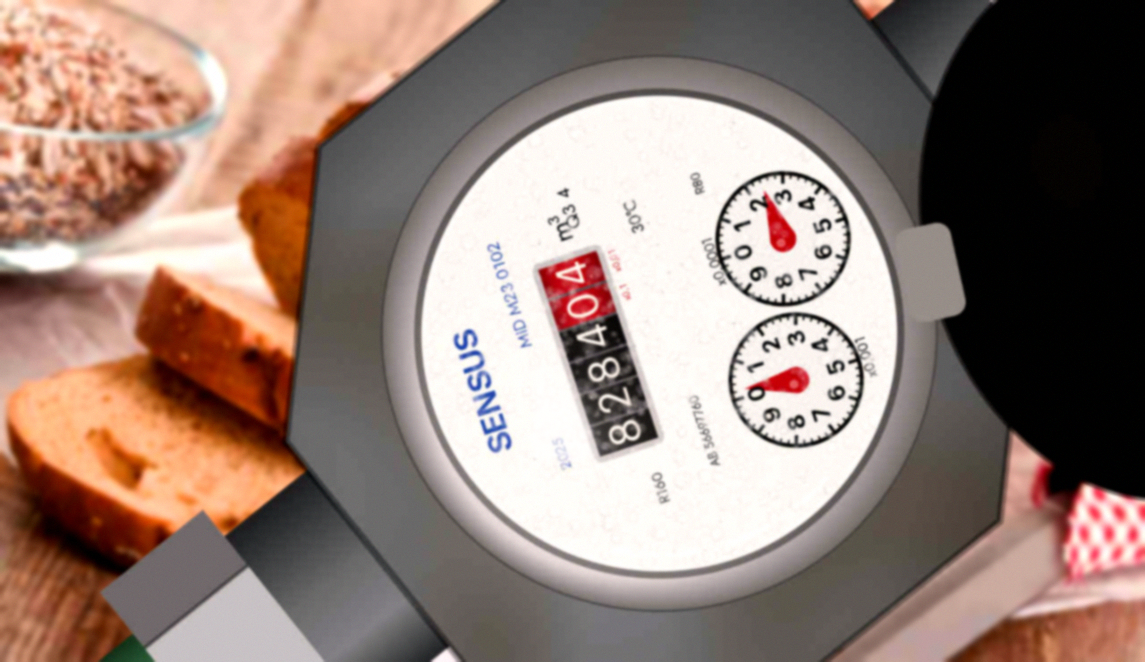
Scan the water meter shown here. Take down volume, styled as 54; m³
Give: 8284.0402; m³
